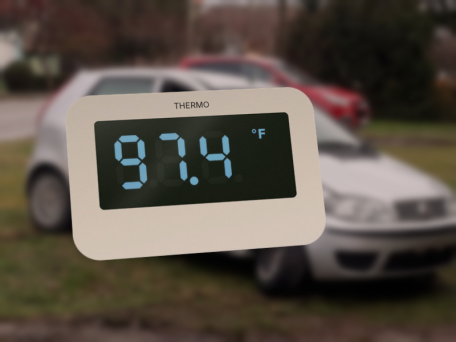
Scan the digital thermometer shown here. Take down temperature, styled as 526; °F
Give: 97.4; °F
